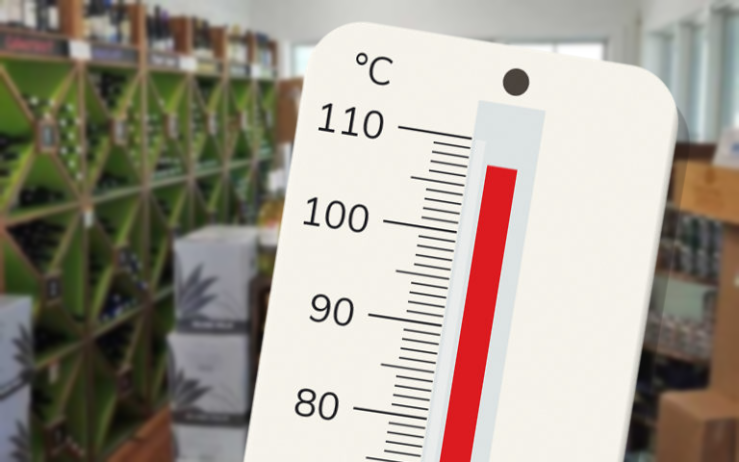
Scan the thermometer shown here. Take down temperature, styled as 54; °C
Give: 107.5; °C
